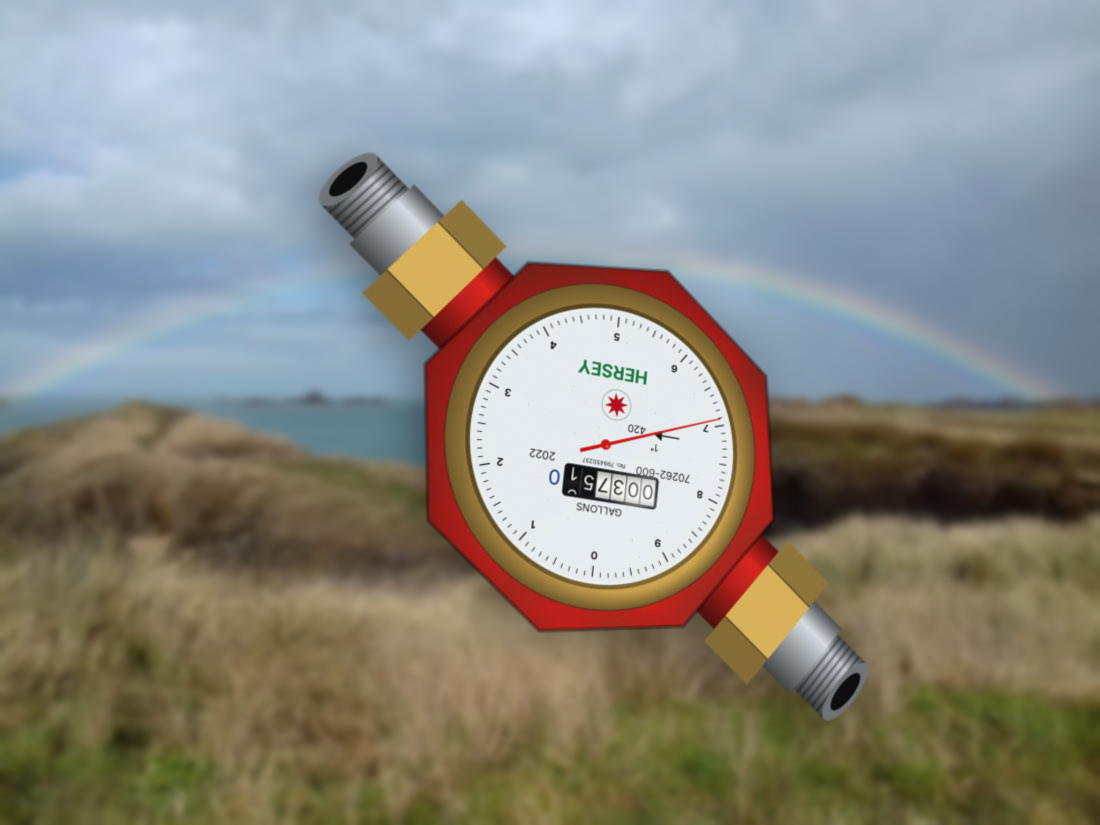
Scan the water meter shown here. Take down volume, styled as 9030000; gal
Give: 37506.9; gal
